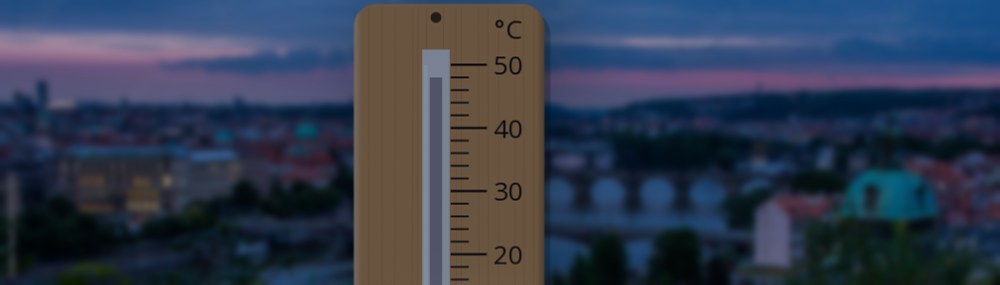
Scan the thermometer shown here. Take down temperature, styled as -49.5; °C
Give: 48; °C
